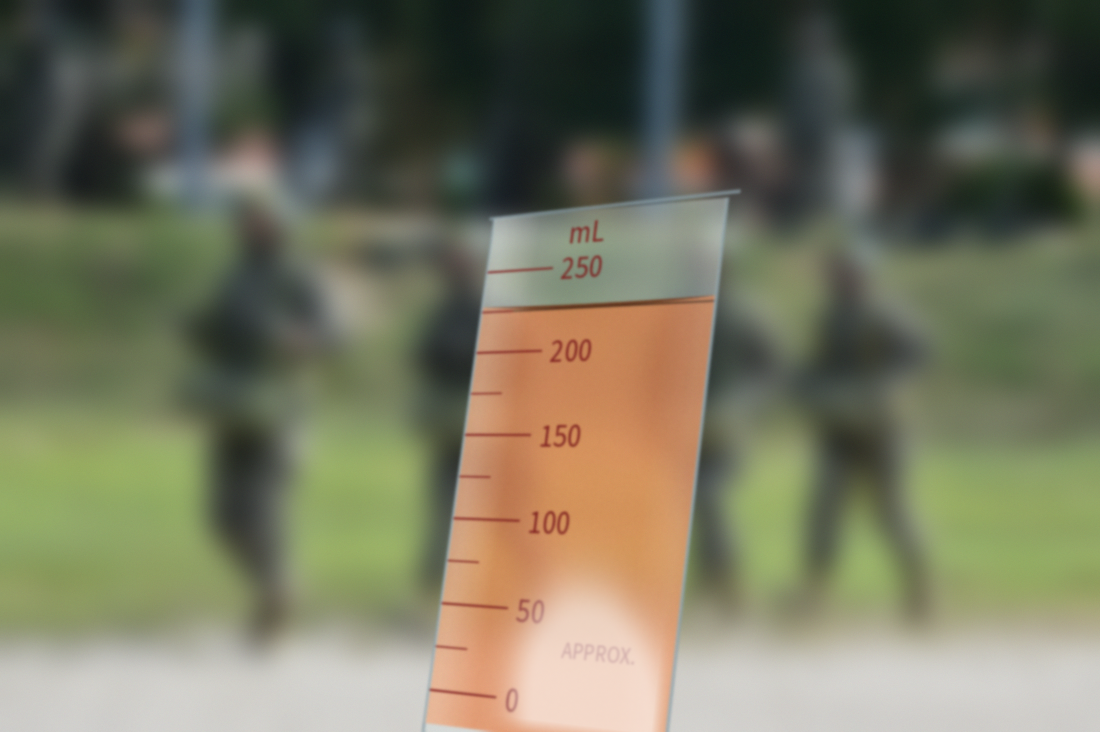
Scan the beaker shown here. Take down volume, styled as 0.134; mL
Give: 225; mL
